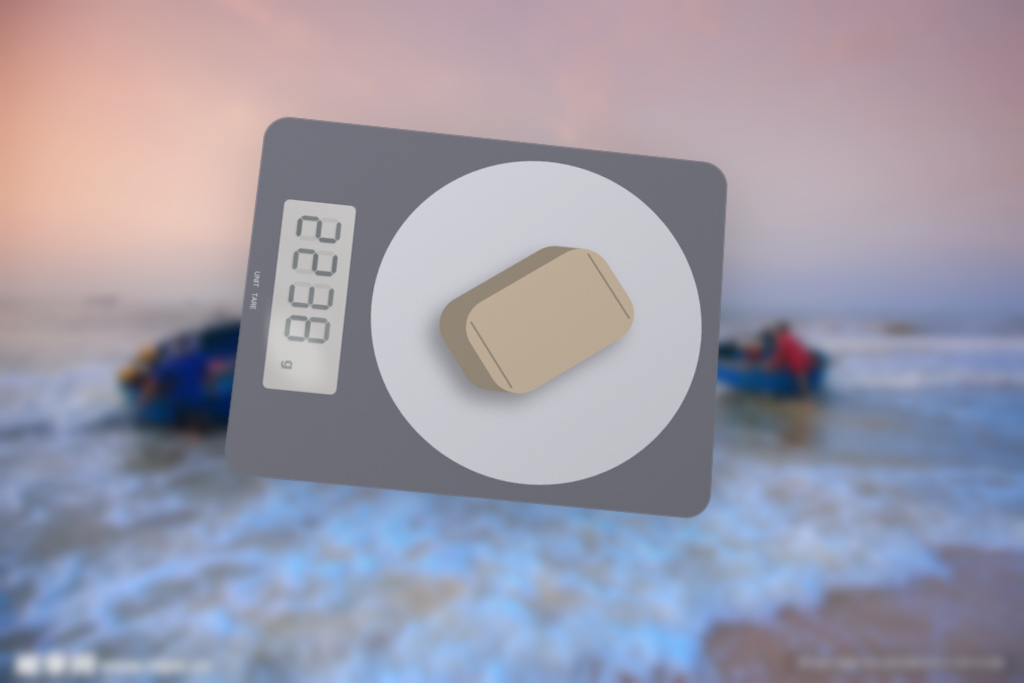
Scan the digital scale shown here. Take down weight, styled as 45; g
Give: 2238; g
